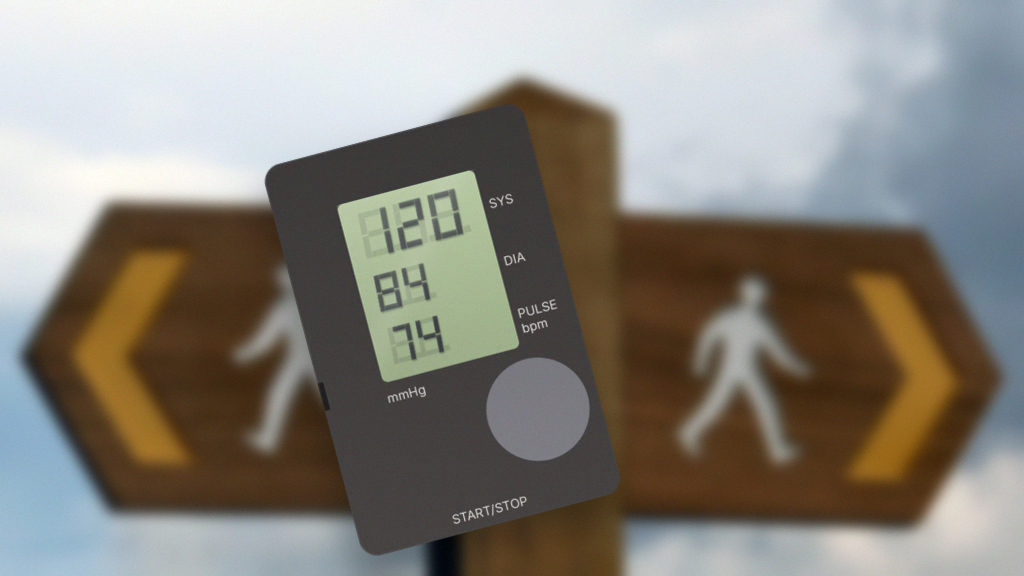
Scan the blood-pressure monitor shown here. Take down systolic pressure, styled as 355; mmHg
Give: 120; mmHg
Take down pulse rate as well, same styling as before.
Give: 74; bpm
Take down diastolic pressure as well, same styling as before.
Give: 84; mmHg
